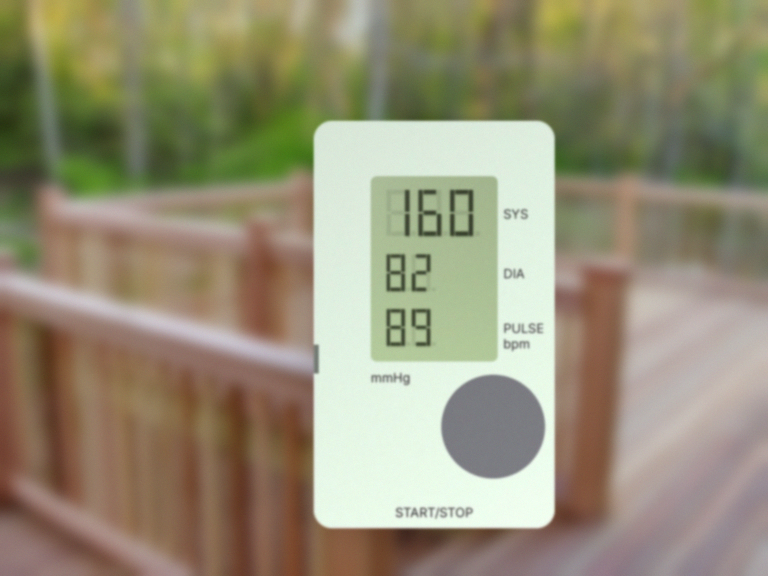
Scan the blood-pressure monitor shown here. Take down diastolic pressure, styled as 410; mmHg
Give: 82; mmHg
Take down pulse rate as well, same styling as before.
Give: 89; bpm
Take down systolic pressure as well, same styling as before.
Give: 160; mmHg
